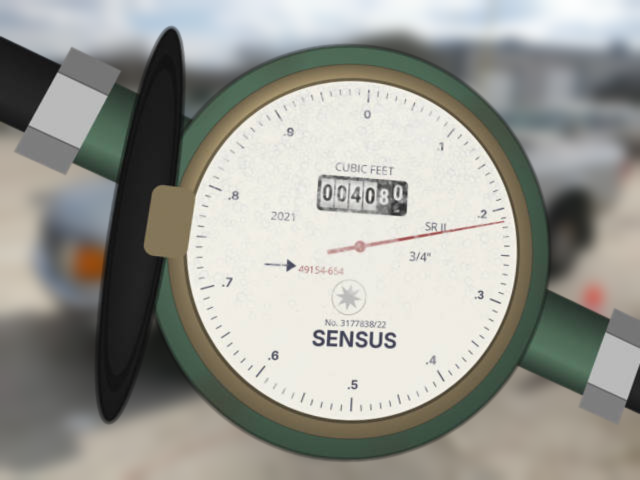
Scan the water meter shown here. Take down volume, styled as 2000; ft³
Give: 4080.21; ft³
